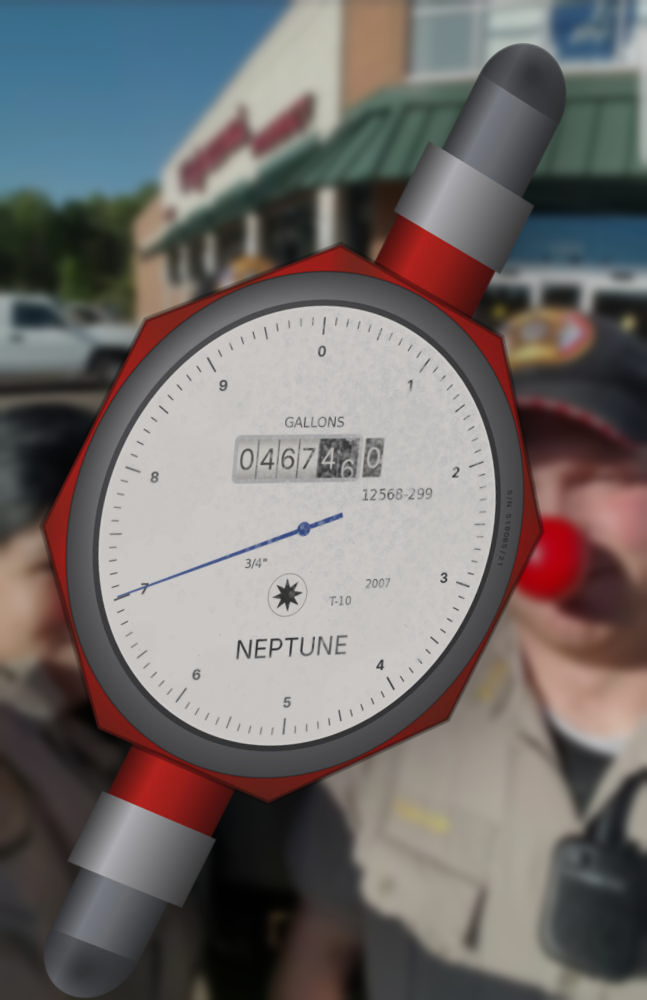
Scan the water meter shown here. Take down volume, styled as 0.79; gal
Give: 467457.0; gal
